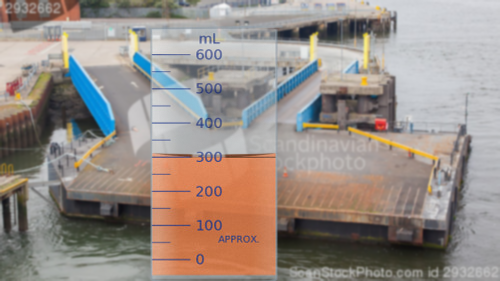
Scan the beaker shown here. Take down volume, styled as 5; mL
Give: 300; mL
